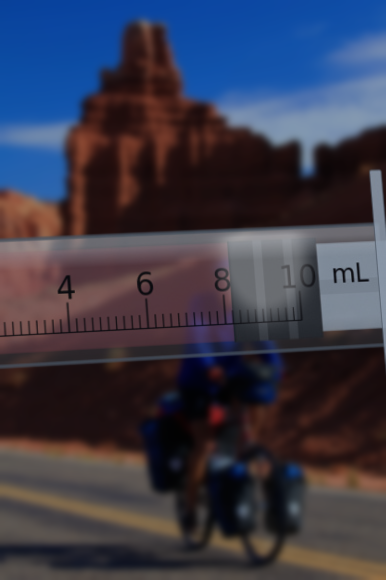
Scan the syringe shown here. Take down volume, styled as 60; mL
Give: 8.2; mL
